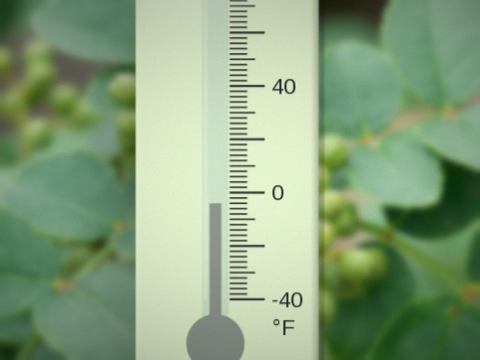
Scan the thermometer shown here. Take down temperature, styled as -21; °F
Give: -4; °F
